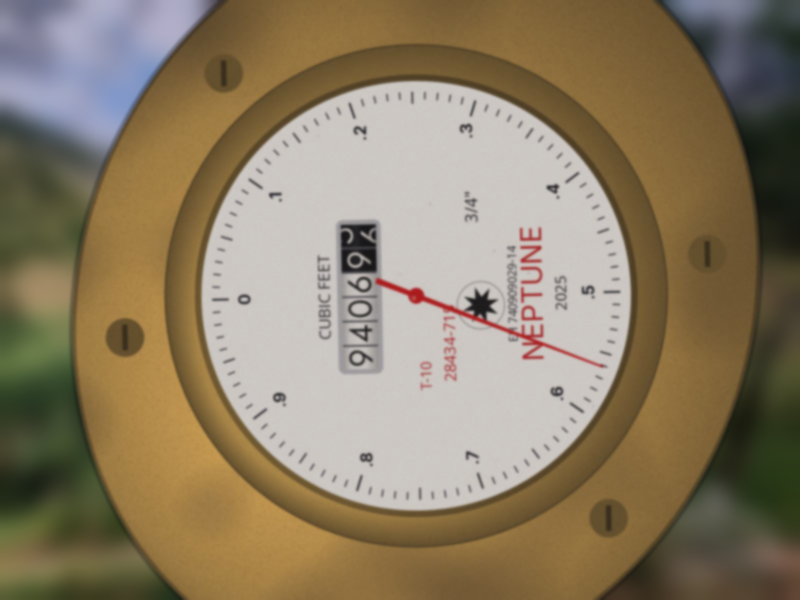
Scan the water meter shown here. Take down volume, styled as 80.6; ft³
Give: 940695.56; ft³
